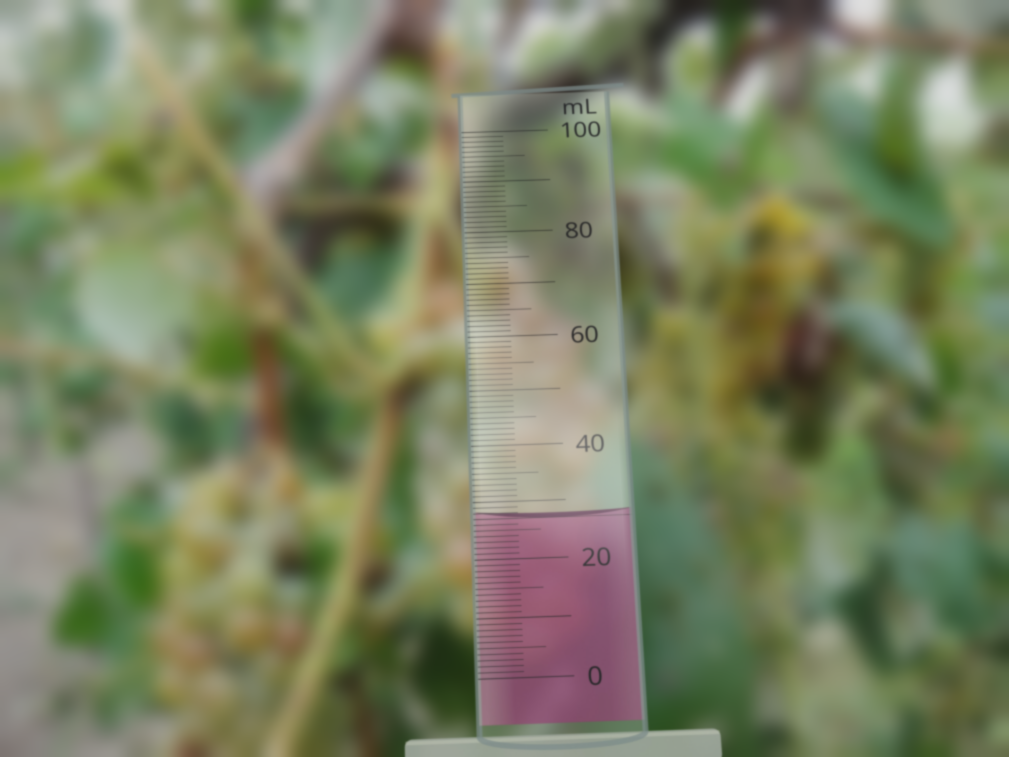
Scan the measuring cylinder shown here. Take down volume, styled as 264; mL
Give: 27; mL
